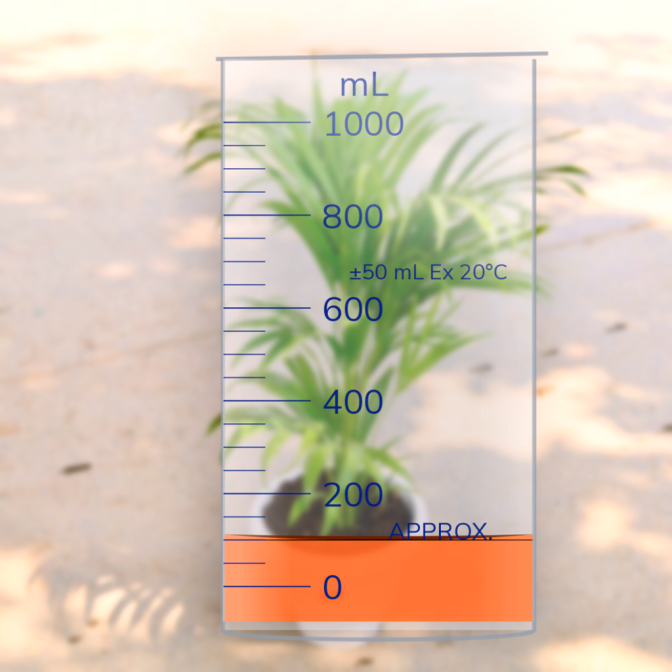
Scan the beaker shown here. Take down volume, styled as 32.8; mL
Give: 100; mL
